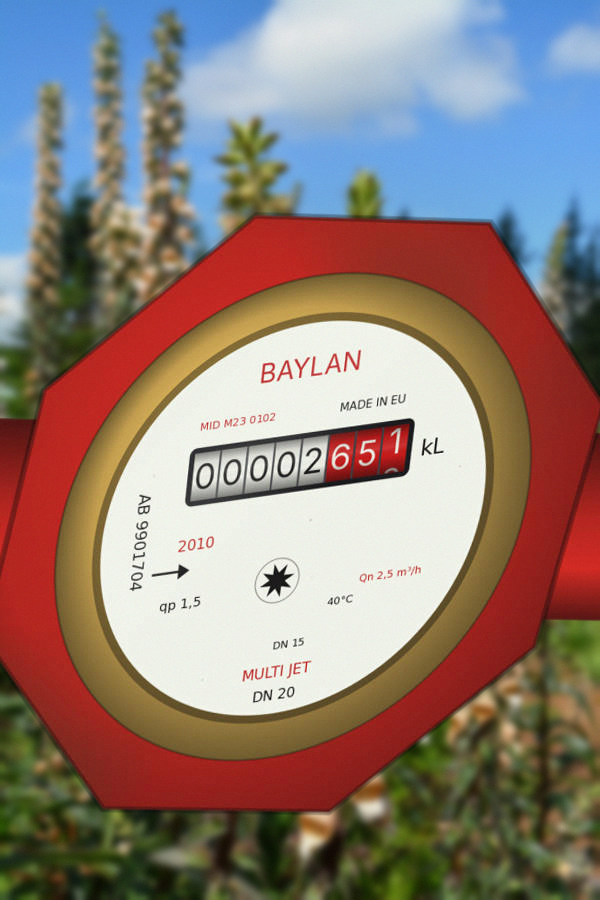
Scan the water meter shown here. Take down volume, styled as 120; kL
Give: 2.651; kL
